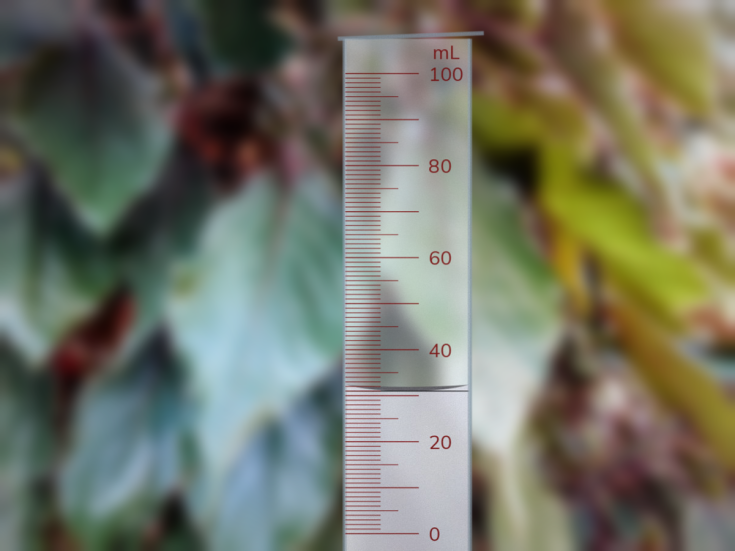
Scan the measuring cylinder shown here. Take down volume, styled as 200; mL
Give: 31; mL
